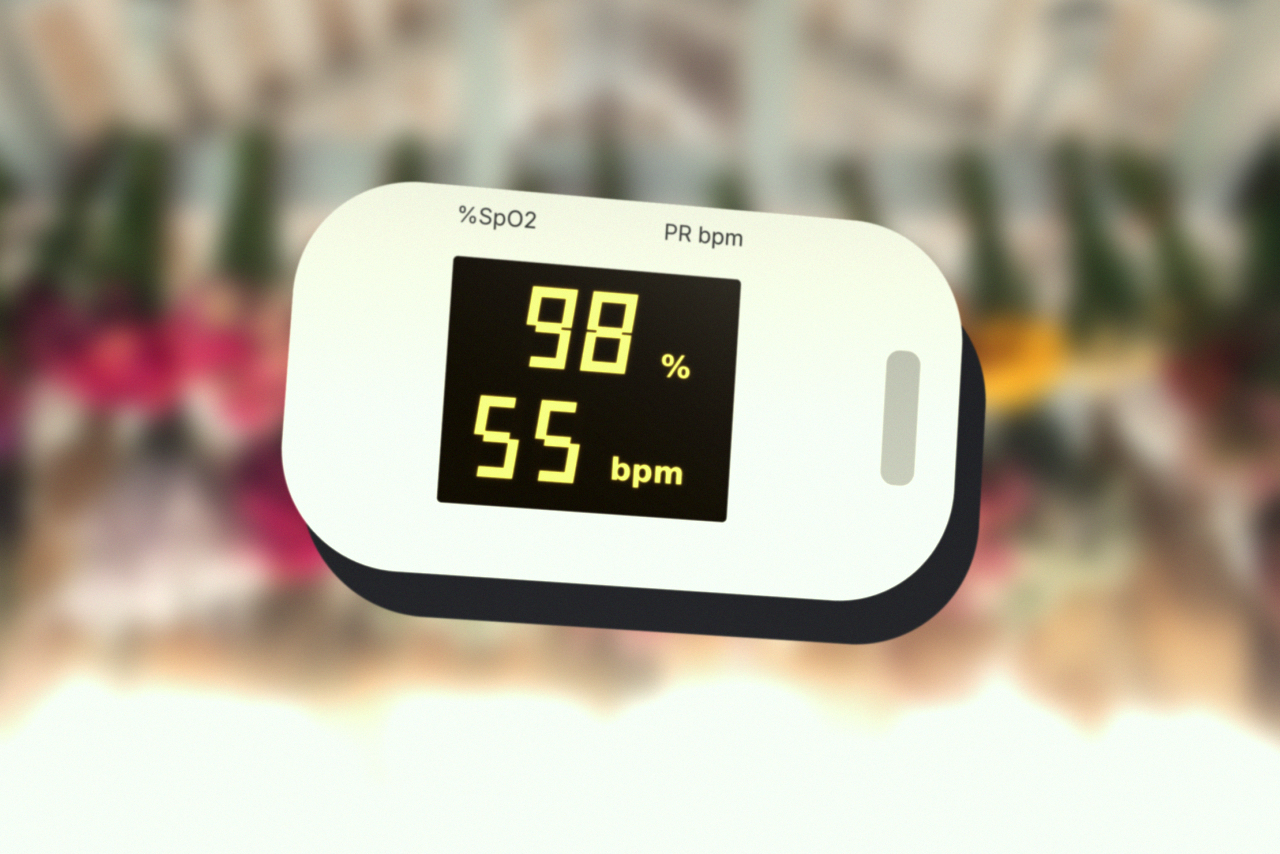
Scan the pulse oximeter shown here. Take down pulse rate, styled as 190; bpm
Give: 55; bpm
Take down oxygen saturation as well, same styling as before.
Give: 98; %
